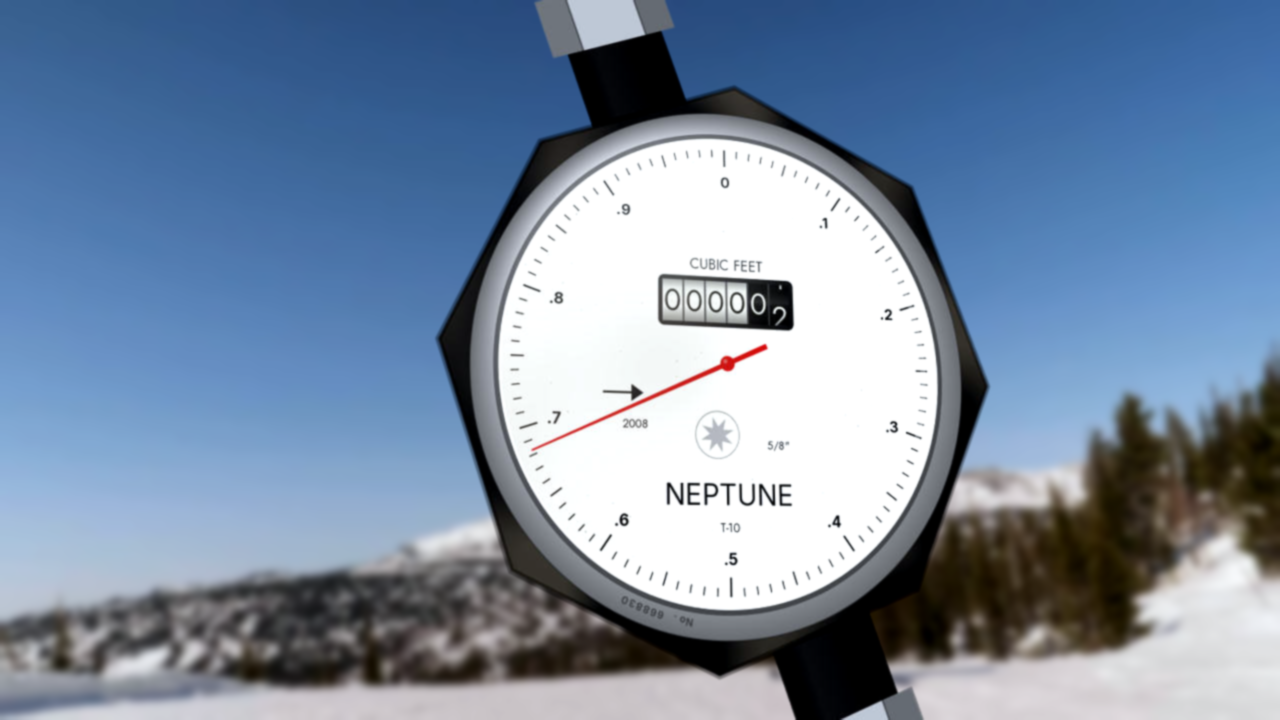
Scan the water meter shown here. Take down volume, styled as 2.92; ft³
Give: 1.68; ft³
